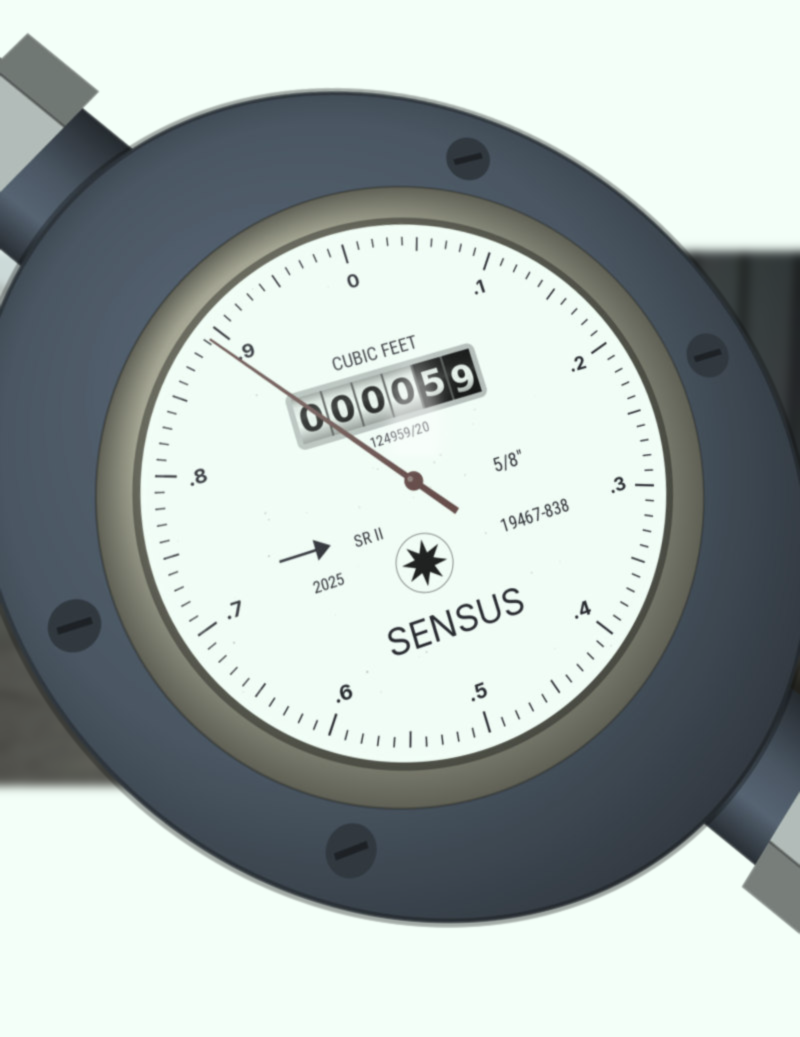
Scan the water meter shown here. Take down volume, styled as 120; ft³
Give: 58.89; ft³
